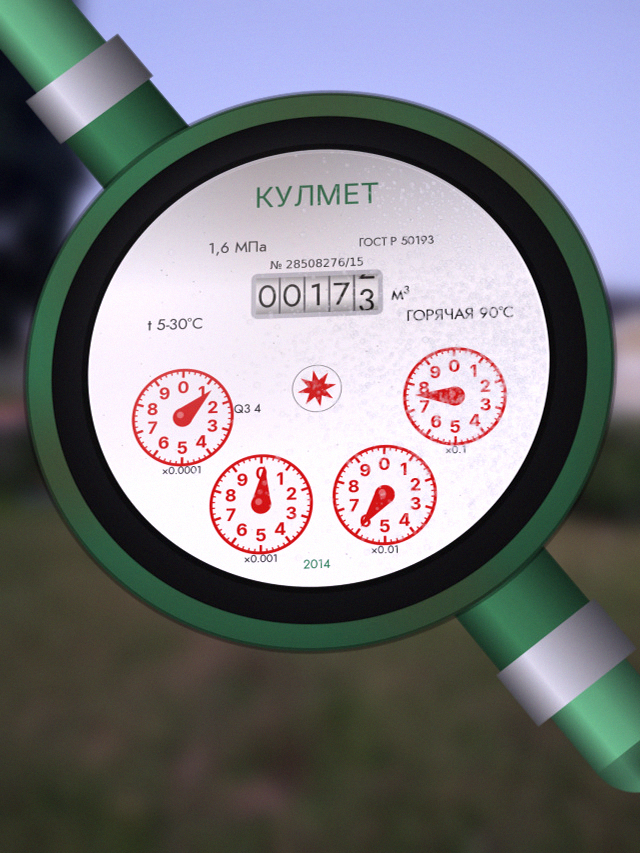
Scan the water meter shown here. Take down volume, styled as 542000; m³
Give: 172.7601; m³
